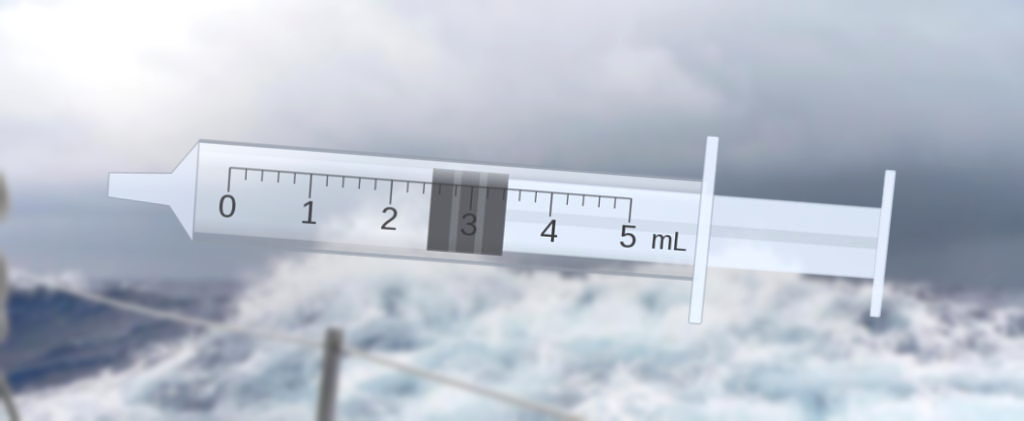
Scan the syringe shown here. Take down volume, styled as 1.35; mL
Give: 2.5; mL
